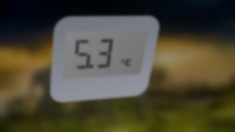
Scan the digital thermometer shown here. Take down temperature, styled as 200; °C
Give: 5.3; °C
